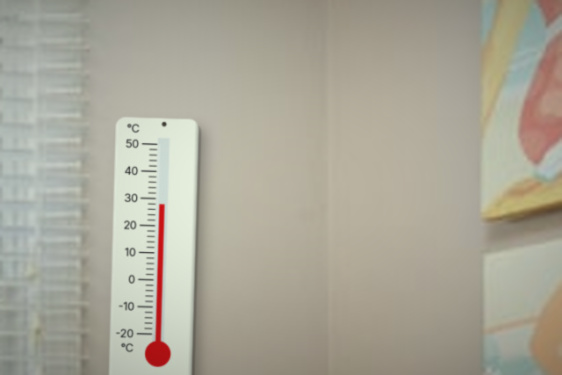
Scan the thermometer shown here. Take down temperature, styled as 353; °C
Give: 28; °C
